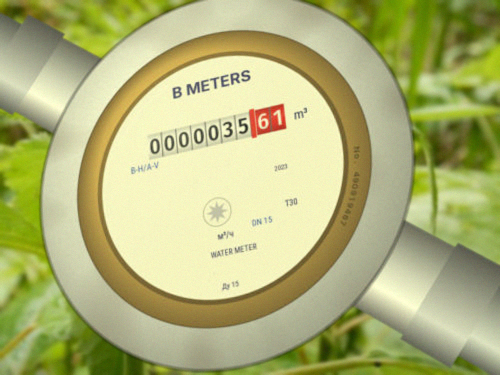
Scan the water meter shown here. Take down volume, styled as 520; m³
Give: 35.61; m³
